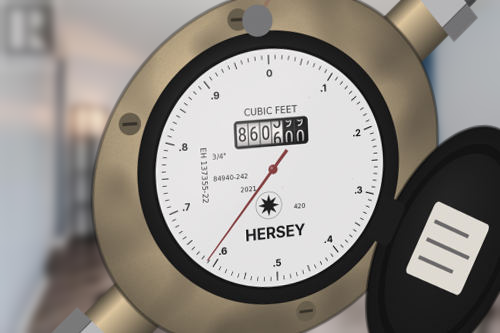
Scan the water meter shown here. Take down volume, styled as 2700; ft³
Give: 860599.61; ft³
